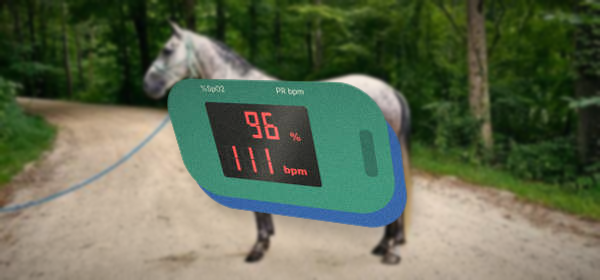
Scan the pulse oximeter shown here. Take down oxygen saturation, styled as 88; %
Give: 96; %
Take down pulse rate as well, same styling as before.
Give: 111; bpm
